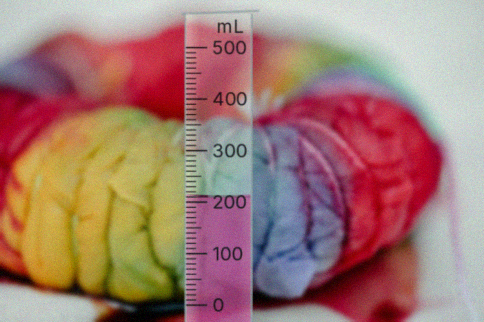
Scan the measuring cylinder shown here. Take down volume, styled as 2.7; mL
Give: 210; mL
